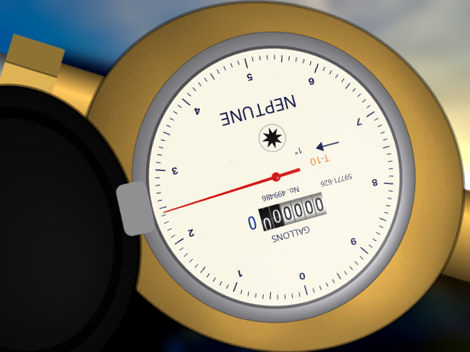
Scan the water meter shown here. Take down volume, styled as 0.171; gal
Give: 2.4; gal
